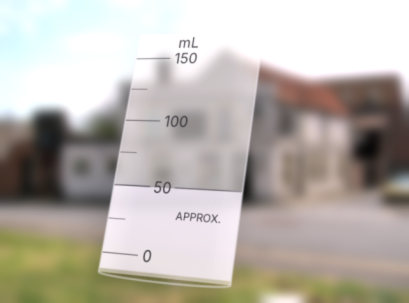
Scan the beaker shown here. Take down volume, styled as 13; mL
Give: 50; mL
